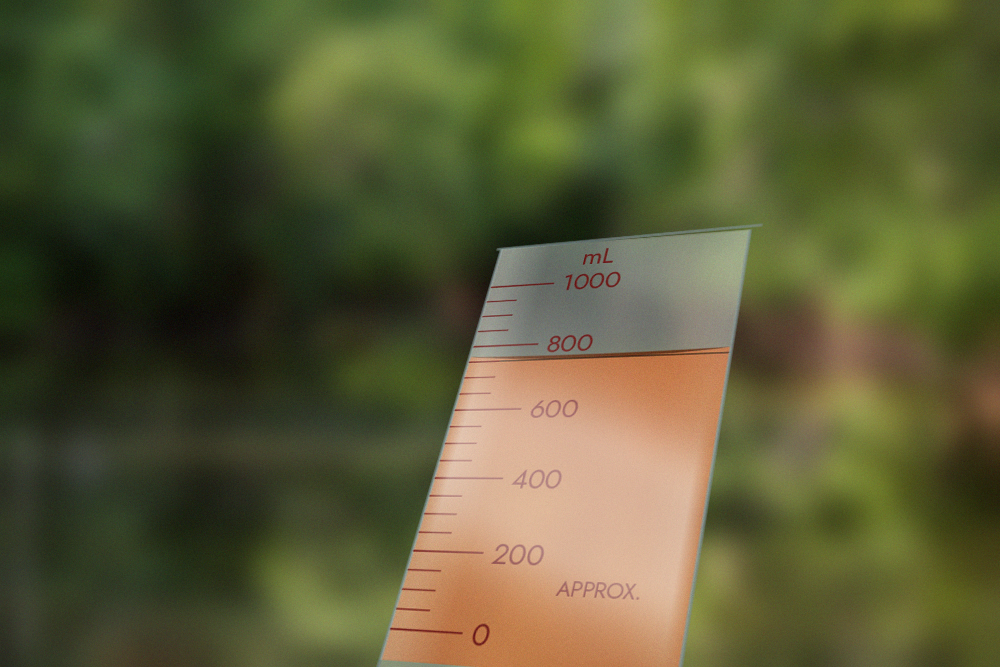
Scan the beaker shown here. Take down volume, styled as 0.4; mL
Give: 750; mL
